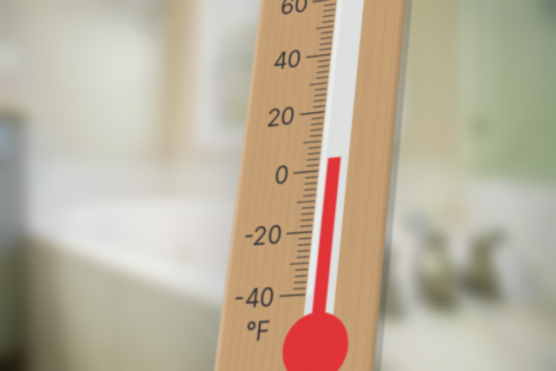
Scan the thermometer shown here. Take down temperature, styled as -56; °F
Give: 4; °F
